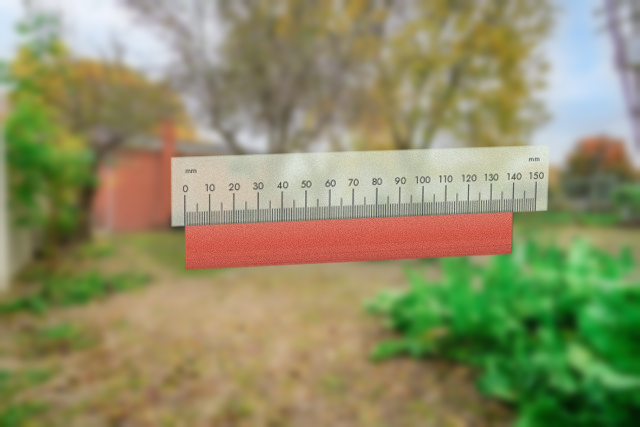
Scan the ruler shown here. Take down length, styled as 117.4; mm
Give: 140; mm
